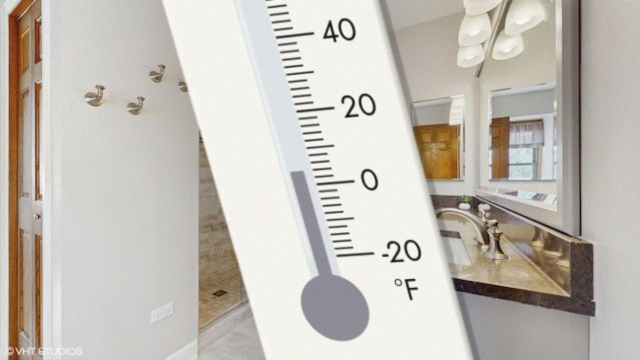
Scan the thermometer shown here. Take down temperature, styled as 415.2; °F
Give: 4; °F
